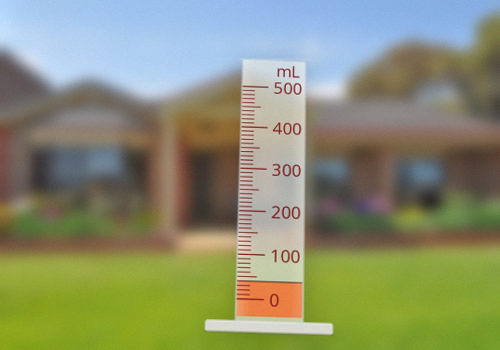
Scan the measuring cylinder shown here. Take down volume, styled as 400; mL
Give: 40; mL
